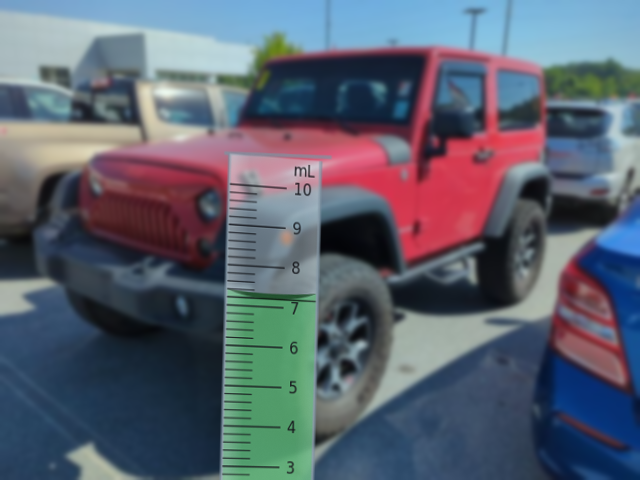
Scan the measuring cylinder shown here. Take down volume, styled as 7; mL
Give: 7.2; mL
